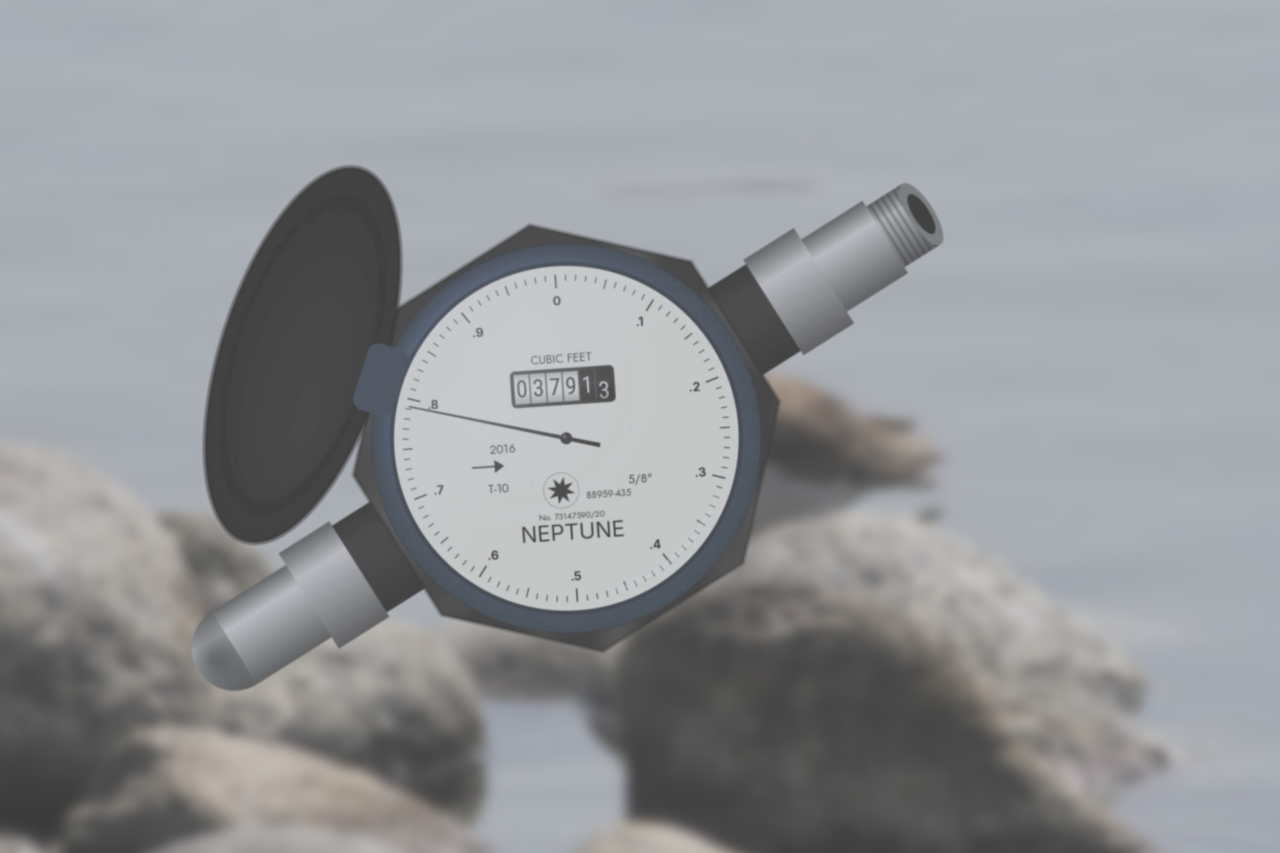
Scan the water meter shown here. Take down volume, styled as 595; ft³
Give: 37912.79; ft³
